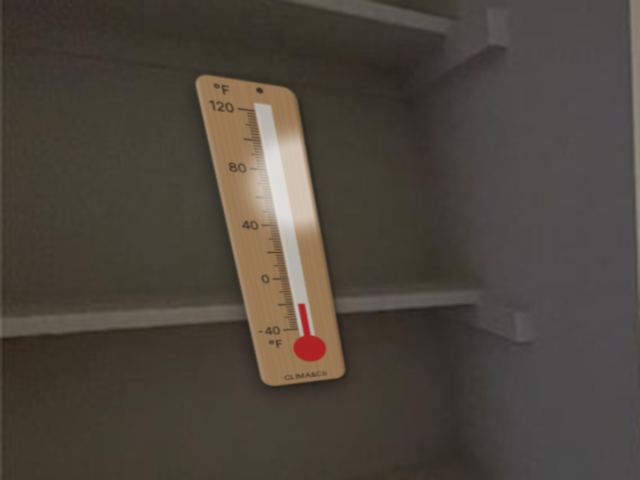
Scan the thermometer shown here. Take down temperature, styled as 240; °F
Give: -20; °F
